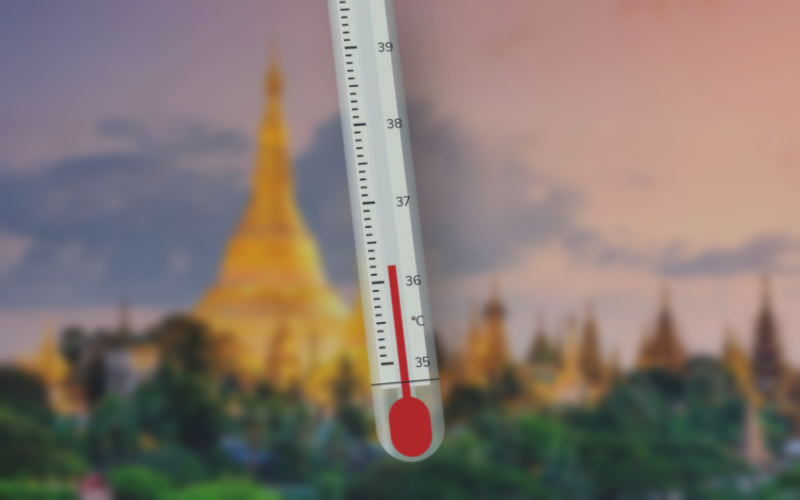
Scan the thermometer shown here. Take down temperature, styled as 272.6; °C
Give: 36.2; °C
